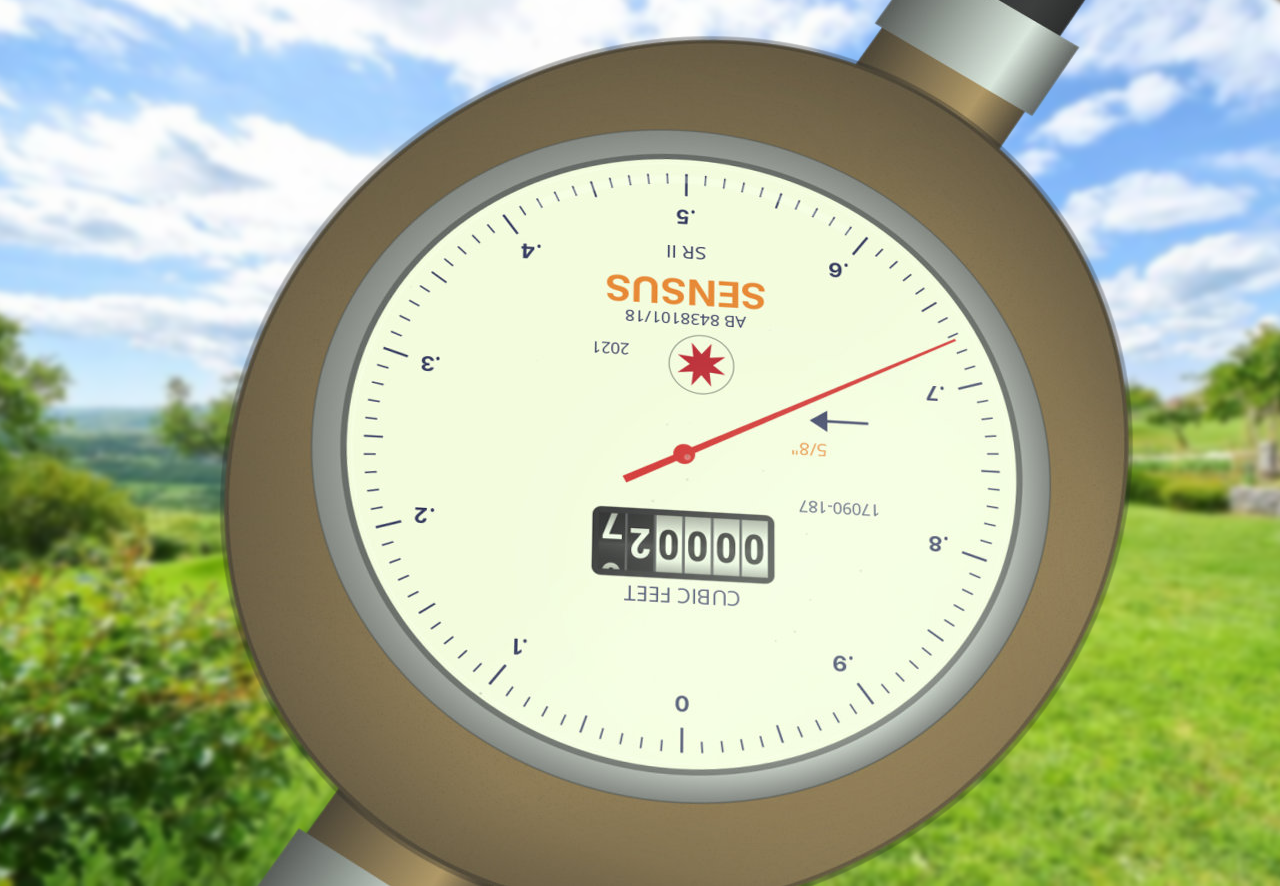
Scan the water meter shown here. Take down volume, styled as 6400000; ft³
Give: 26.67; ft³
